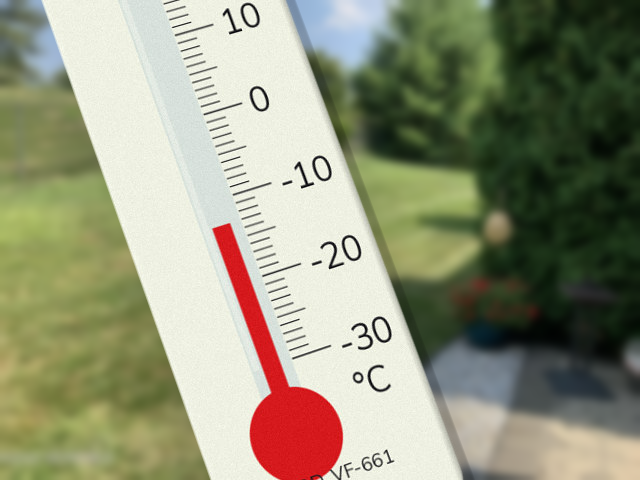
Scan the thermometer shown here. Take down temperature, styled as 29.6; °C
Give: -13; °C
